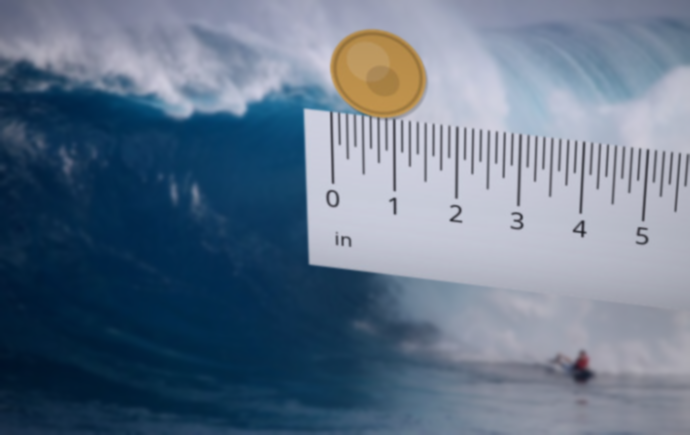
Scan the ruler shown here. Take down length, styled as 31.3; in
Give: 1.5; in
